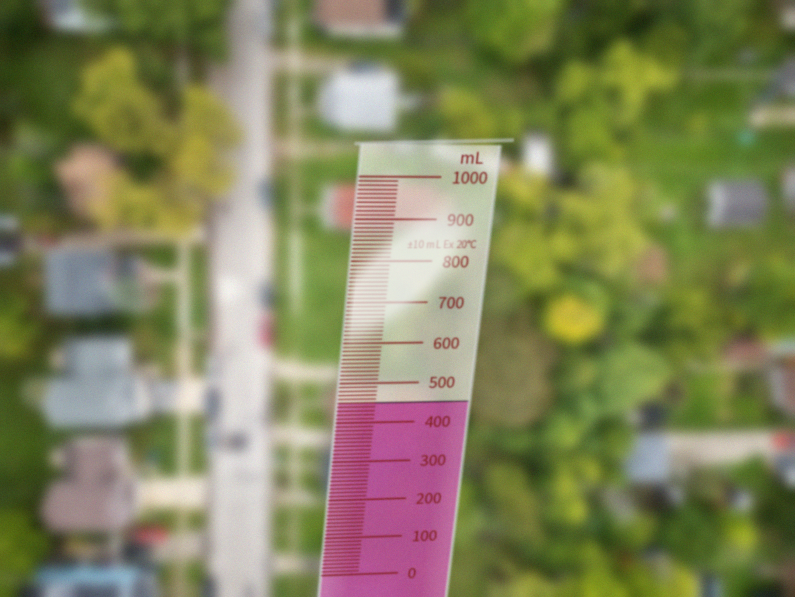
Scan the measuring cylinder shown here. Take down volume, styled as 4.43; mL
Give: 450; mL
